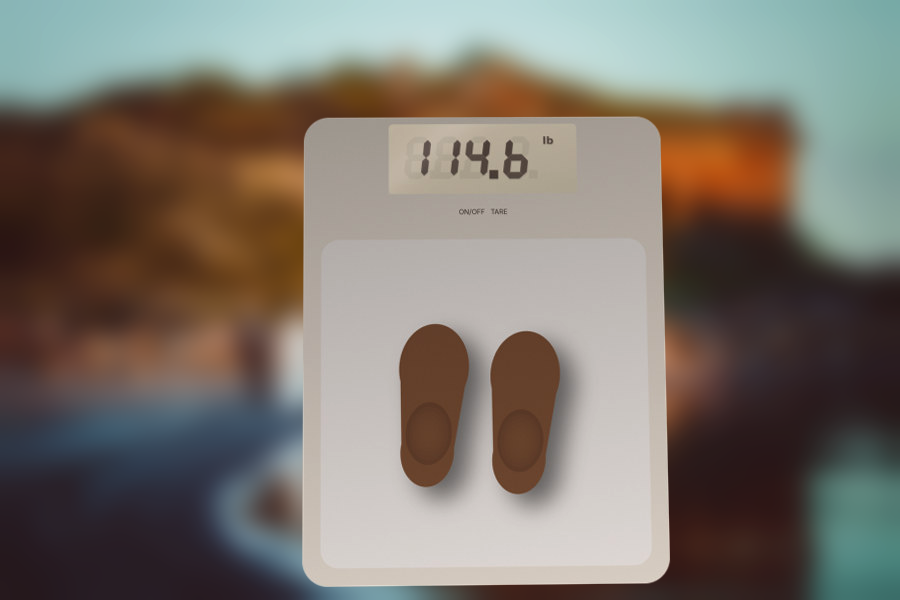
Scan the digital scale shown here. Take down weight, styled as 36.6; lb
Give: 114.6; lb
